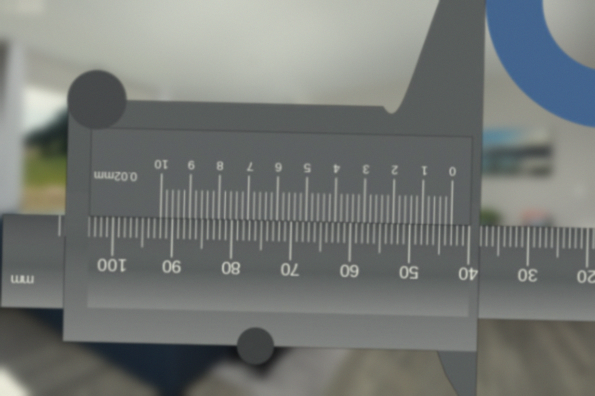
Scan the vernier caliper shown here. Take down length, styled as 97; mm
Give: 43.0; mm
